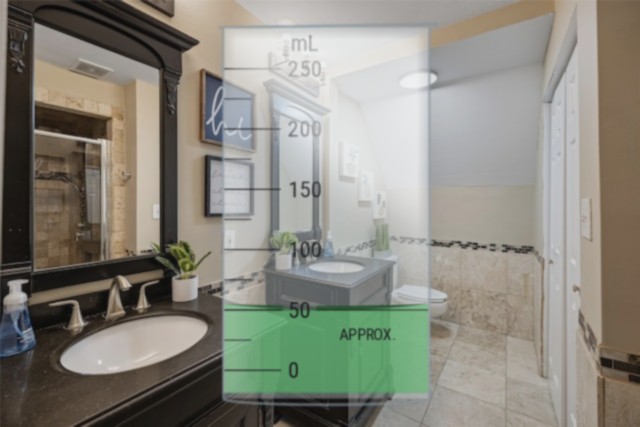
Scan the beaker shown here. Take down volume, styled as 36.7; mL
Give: 50; mL
